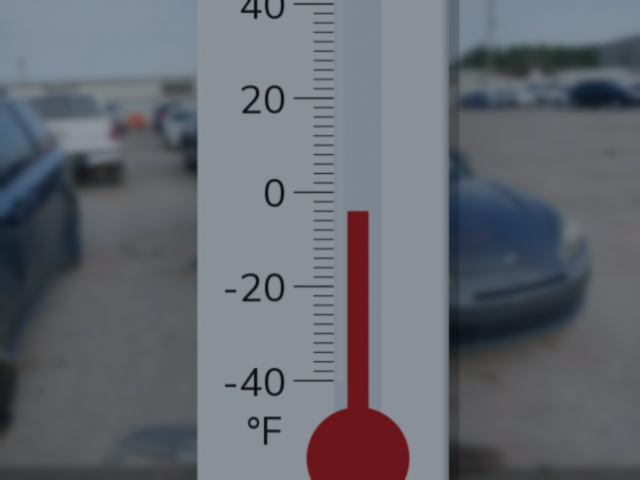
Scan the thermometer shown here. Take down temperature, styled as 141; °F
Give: -4; °F
